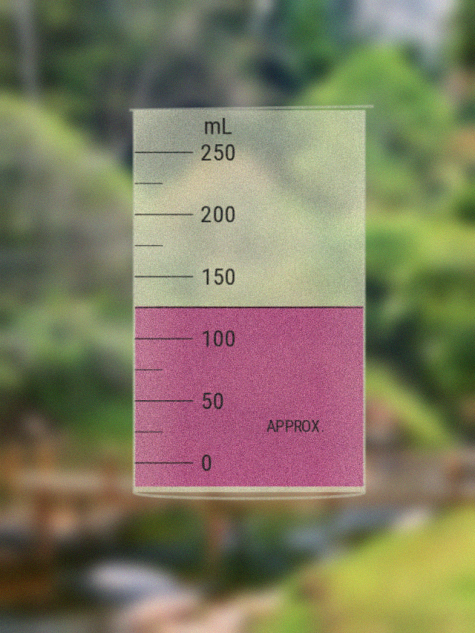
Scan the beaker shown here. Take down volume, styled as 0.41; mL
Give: 125; mL
